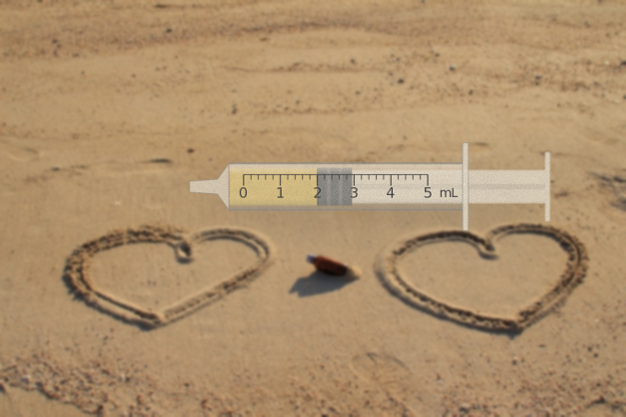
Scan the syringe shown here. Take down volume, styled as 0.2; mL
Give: 2; mL
